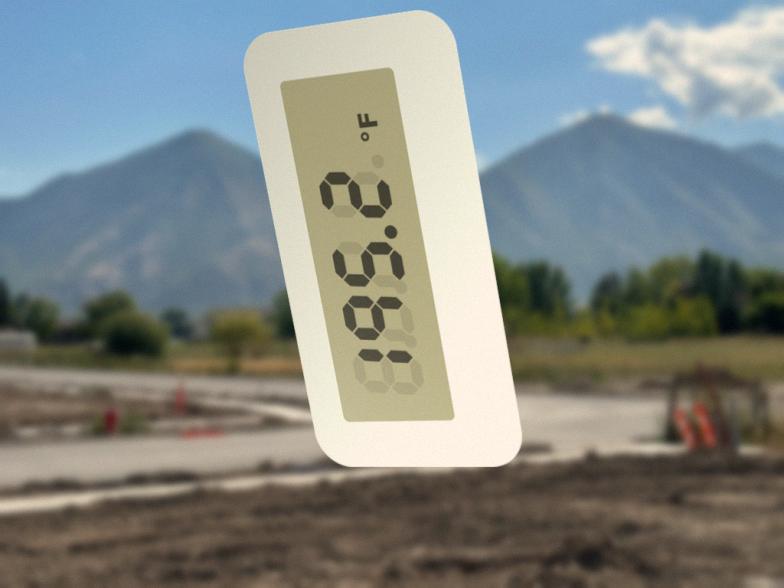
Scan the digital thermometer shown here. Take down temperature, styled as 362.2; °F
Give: 195.2; °F
